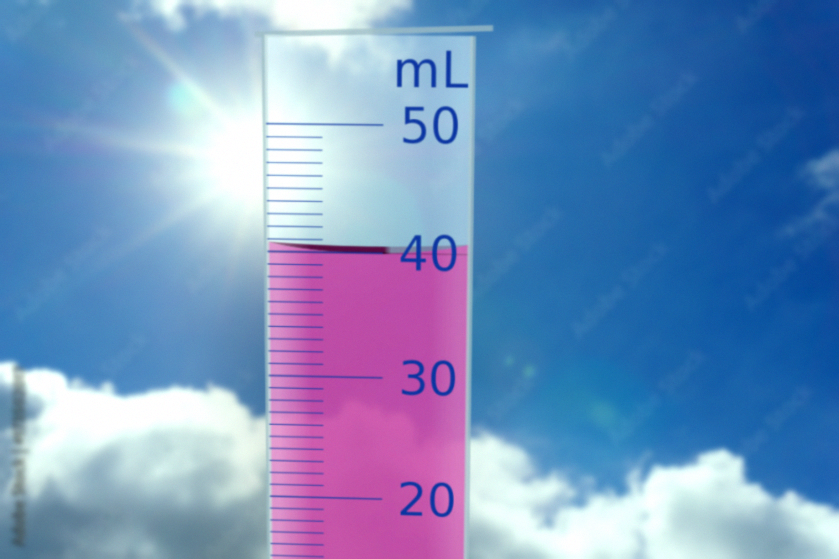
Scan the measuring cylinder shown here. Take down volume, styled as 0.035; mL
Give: 40; mL
